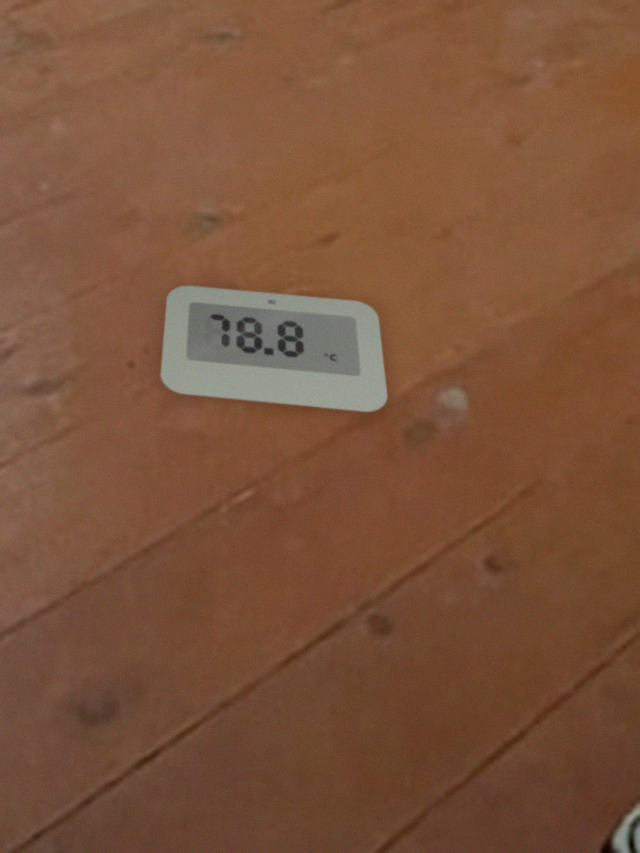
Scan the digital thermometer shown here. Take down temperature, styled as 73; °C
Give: 78.8; °C
